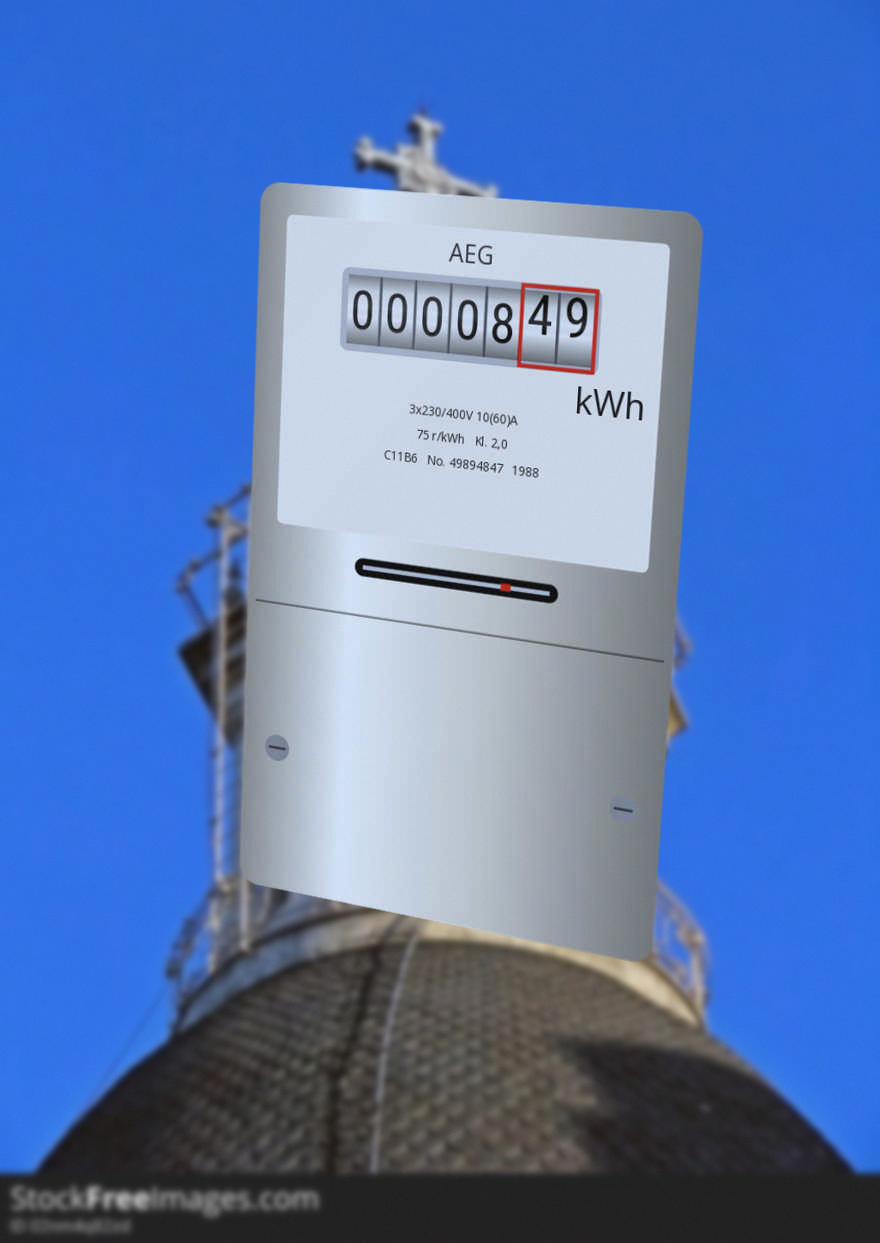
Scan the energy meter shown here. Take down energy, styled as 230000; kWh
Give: 8.49; kWh
